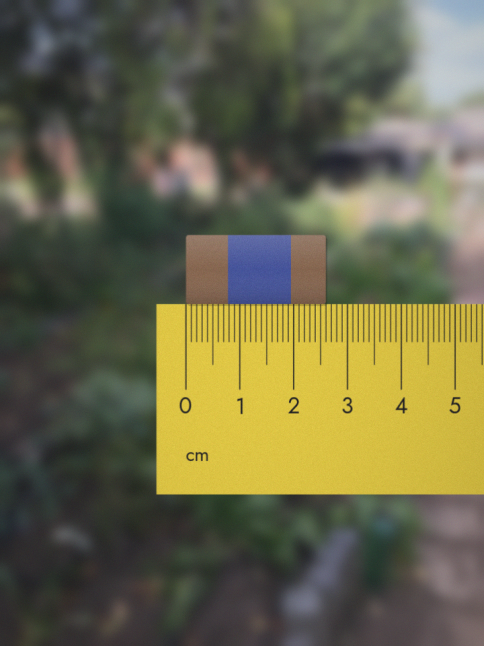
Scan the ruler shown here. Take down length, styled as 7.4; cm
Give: 2.6; cm
